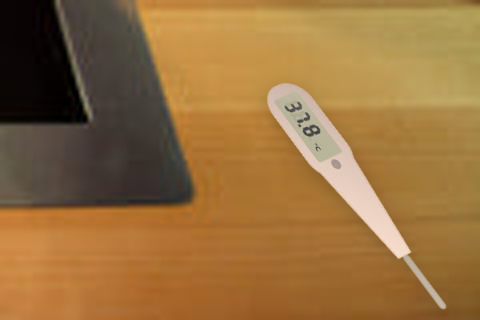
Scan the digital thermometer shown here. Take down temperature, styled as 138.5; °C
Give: 37.8; °C
